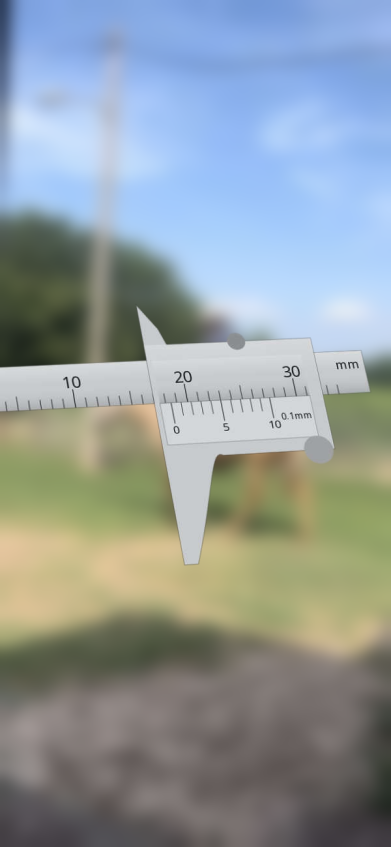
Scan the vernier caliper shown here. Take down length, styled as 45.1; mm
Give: 18.5; mm
